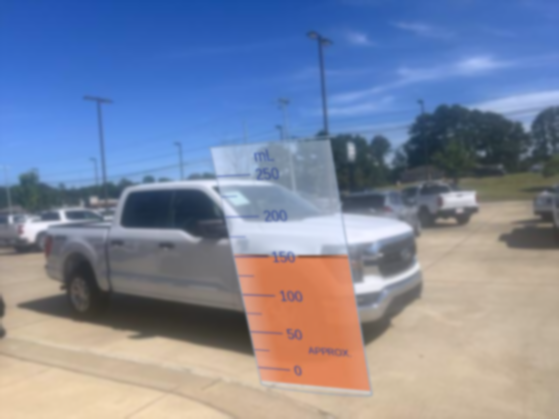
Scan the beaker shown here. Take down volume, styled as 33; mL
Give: 150; mL
